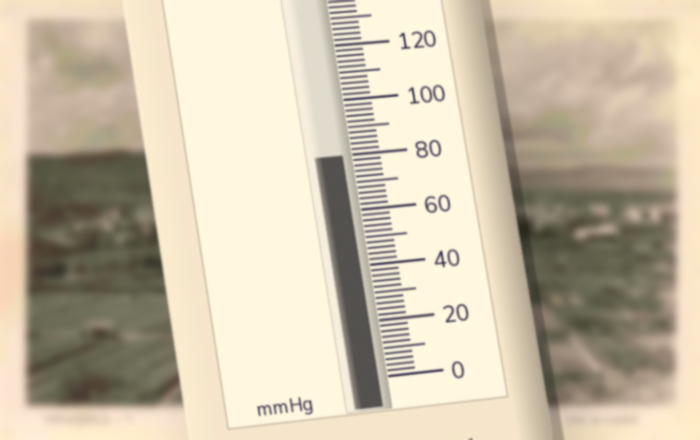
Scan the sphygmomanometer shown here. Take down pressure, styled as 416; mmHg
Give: 80; mmHg
